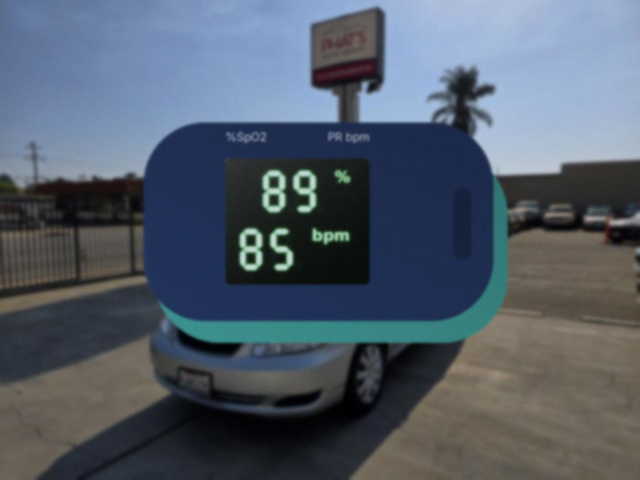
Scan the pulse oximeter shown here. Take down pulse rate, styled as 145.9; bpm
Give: 85; bpm
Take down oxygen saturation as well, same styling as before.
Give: 89; %
